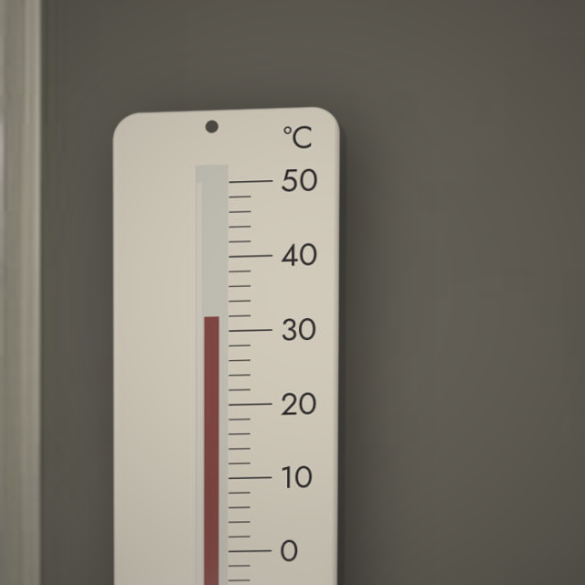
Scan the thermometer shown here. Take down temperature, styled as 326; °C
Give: 32; °C
